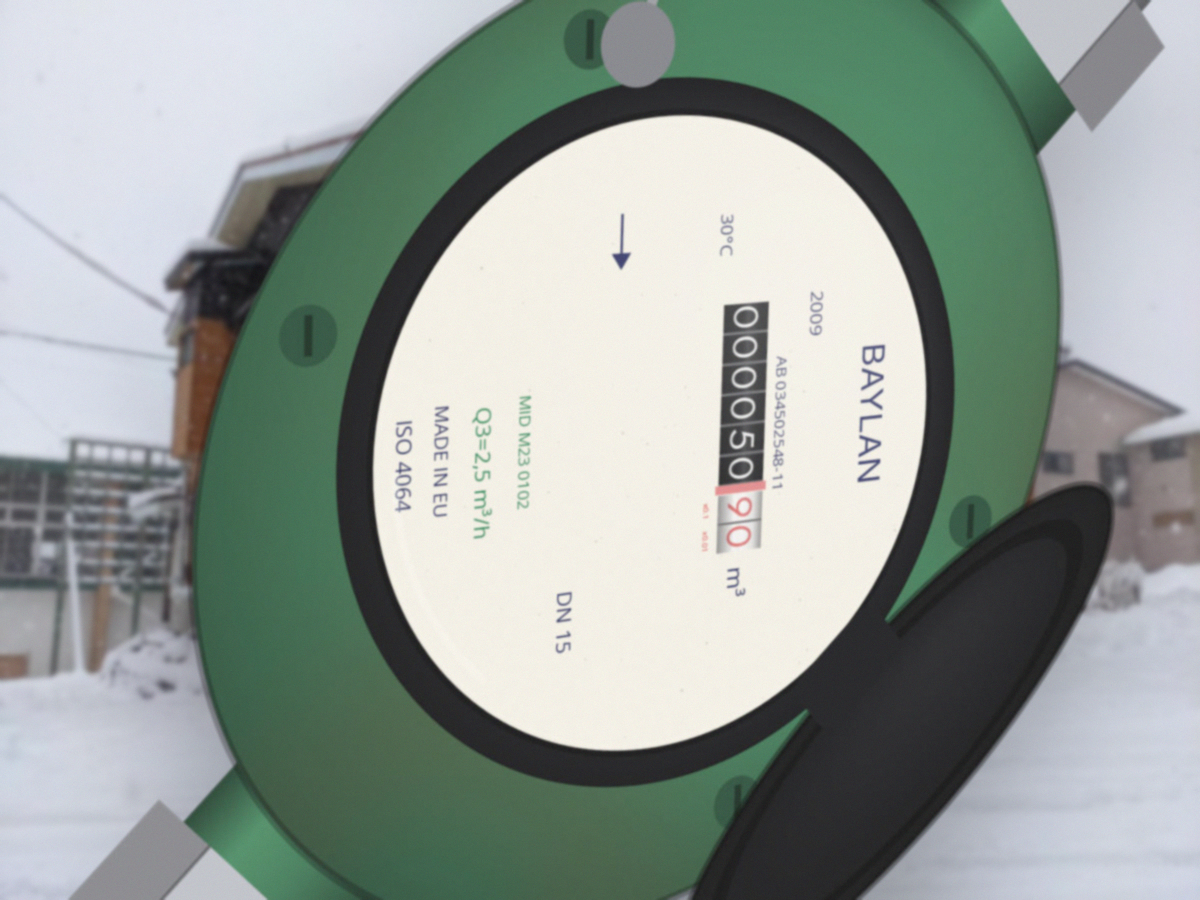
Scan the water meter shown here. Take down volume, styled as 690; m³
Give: 50.90; m³
